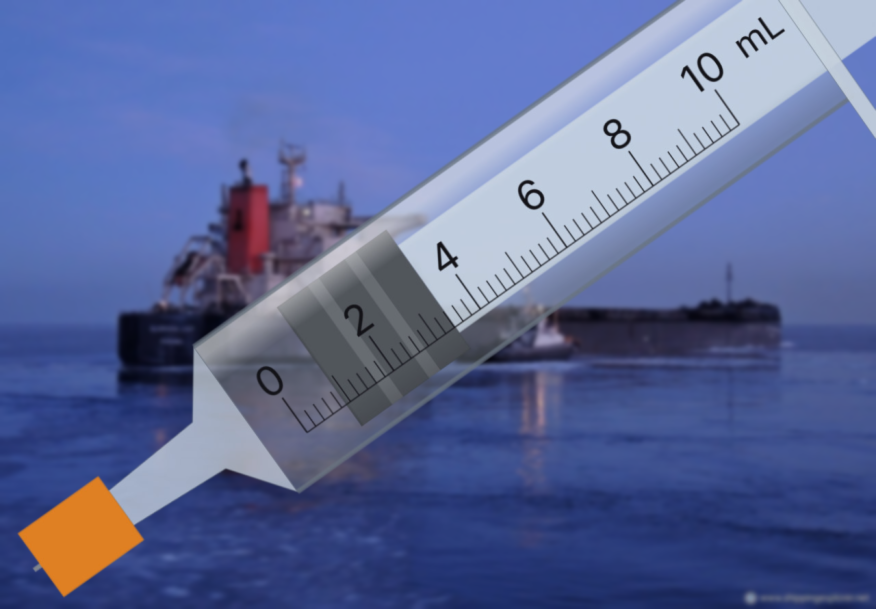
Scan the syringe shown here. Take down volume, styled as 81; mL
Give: 0.9; mL
